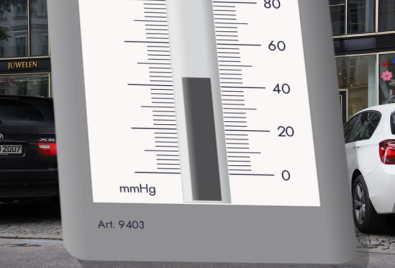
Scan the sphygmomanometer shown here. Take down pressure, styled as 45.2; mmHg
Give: 44; mmHg
